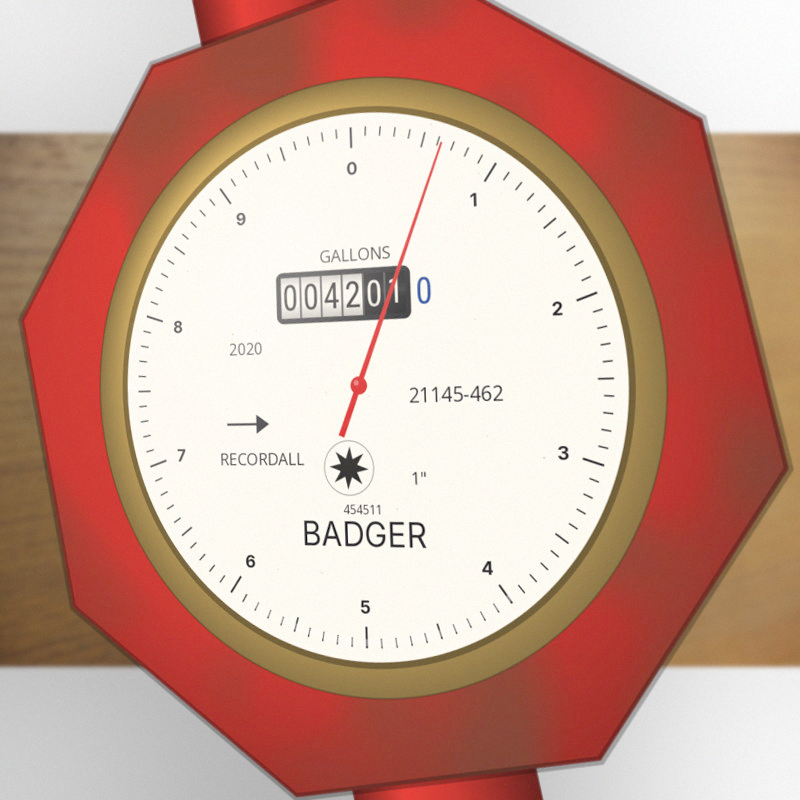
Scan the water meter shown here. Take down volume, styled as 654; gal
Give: 42010.6; gal
